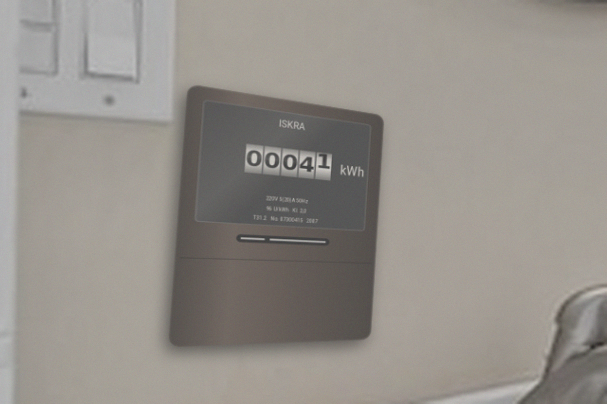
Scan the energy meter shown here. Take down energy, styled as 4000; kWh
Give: 41; kWh
